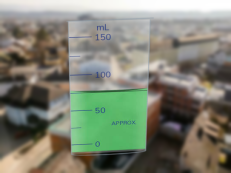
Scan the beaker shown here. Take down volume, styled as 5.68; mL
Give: 75; mL
